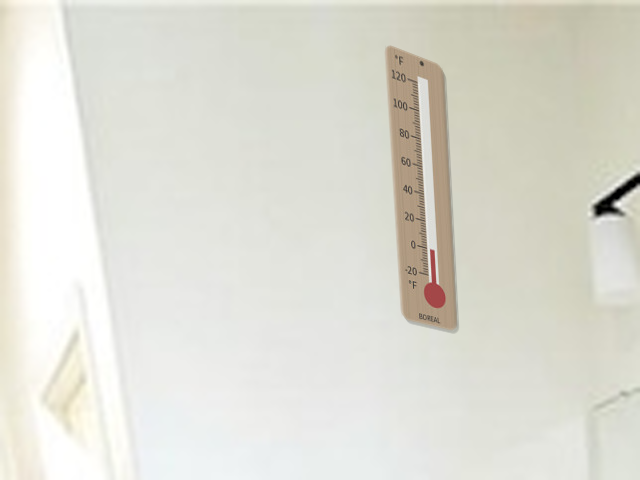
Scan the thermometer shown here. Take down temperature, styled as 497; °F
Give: 0; °F
